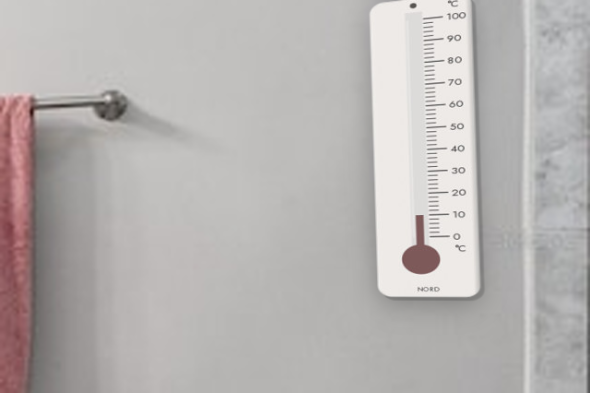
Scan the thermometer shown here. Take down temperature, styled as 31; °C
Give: 10; °C
